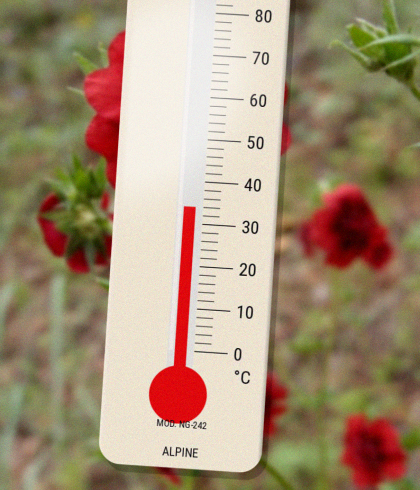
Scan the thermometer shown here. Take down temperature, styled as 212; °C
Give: 34; °C
